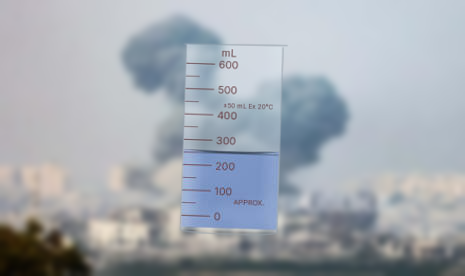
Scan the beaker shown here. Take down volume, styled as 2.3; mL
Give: 250; mL
